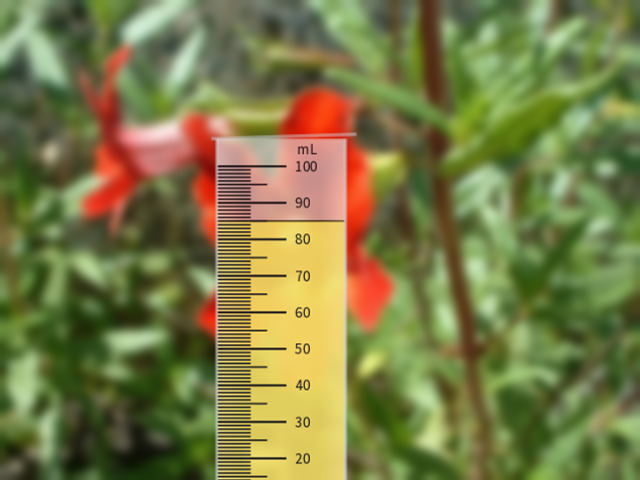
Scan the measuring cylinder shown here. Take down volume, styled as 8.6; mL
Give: 85; mL
